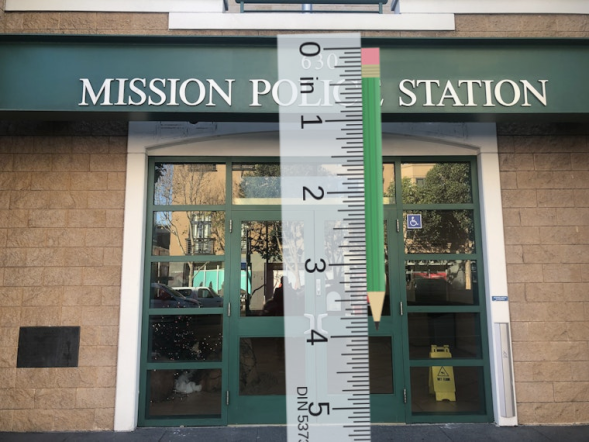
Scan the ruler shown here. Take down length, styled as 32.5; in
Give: 3.9375; in
